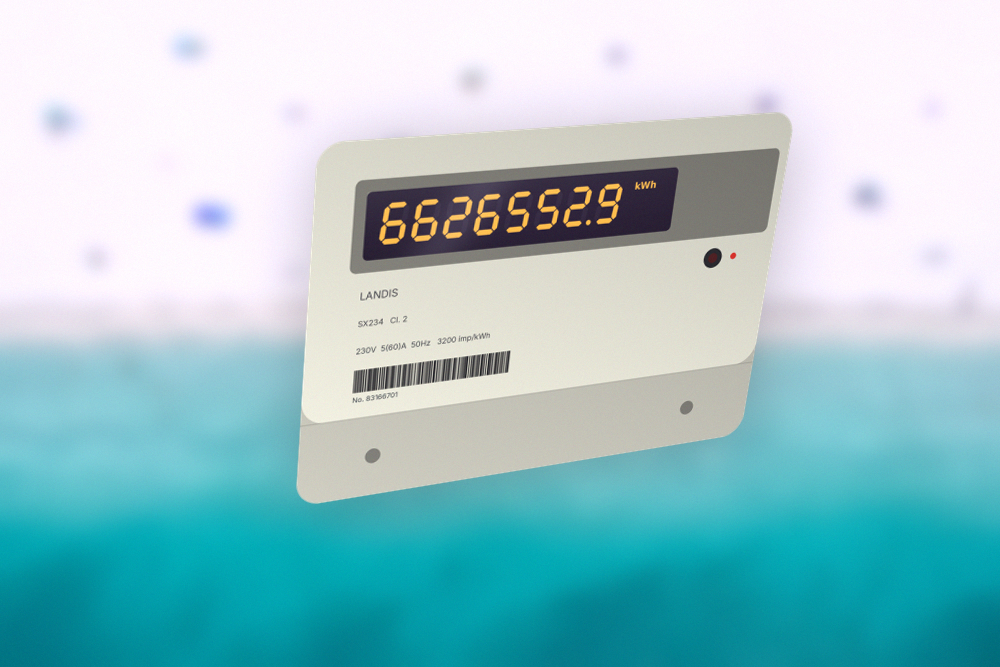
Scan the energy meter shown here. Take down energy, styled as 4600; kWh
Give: 6626552.9; kWh
